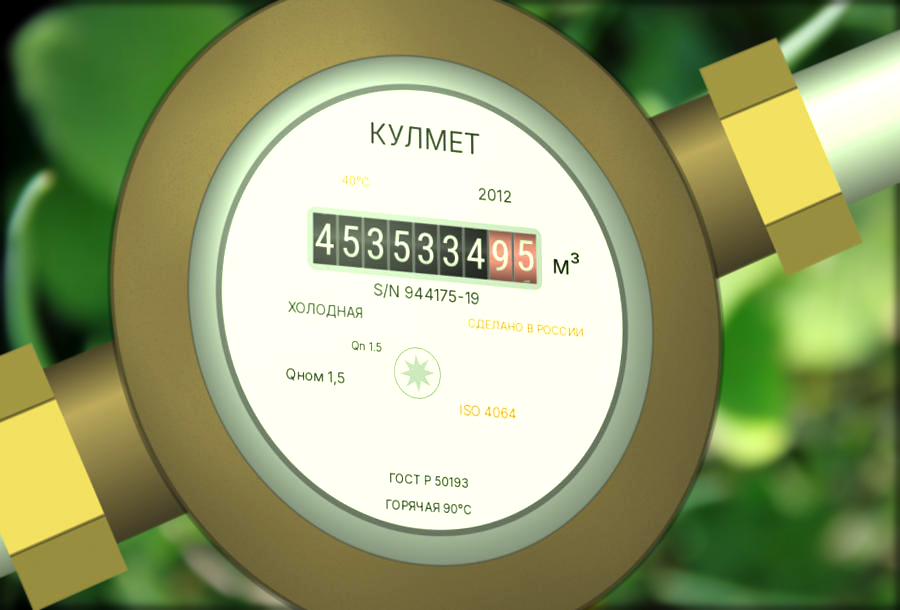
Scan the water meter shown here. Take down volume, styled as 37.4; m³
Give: 4535334.95; m³
